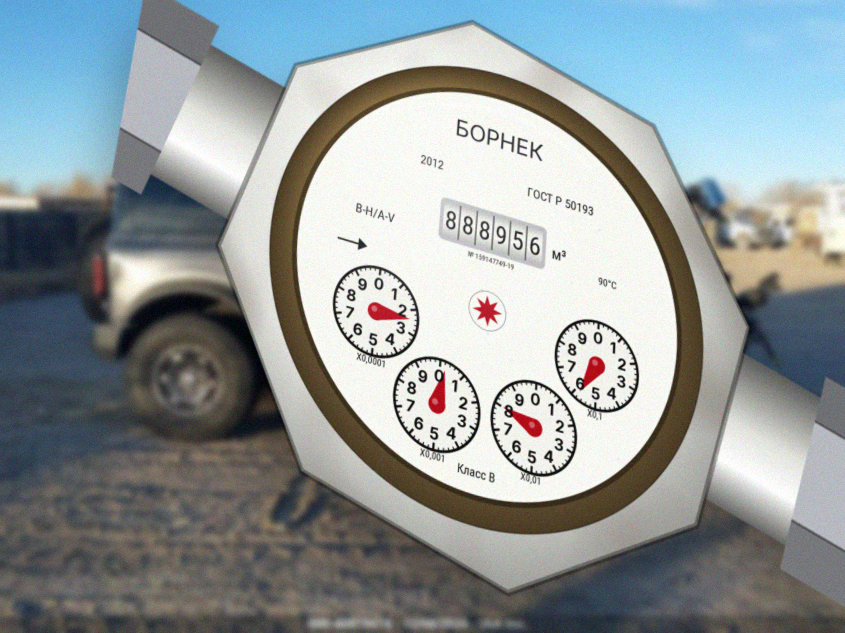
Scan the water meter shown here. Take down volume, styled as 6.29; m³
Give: 888956.5802; m³
